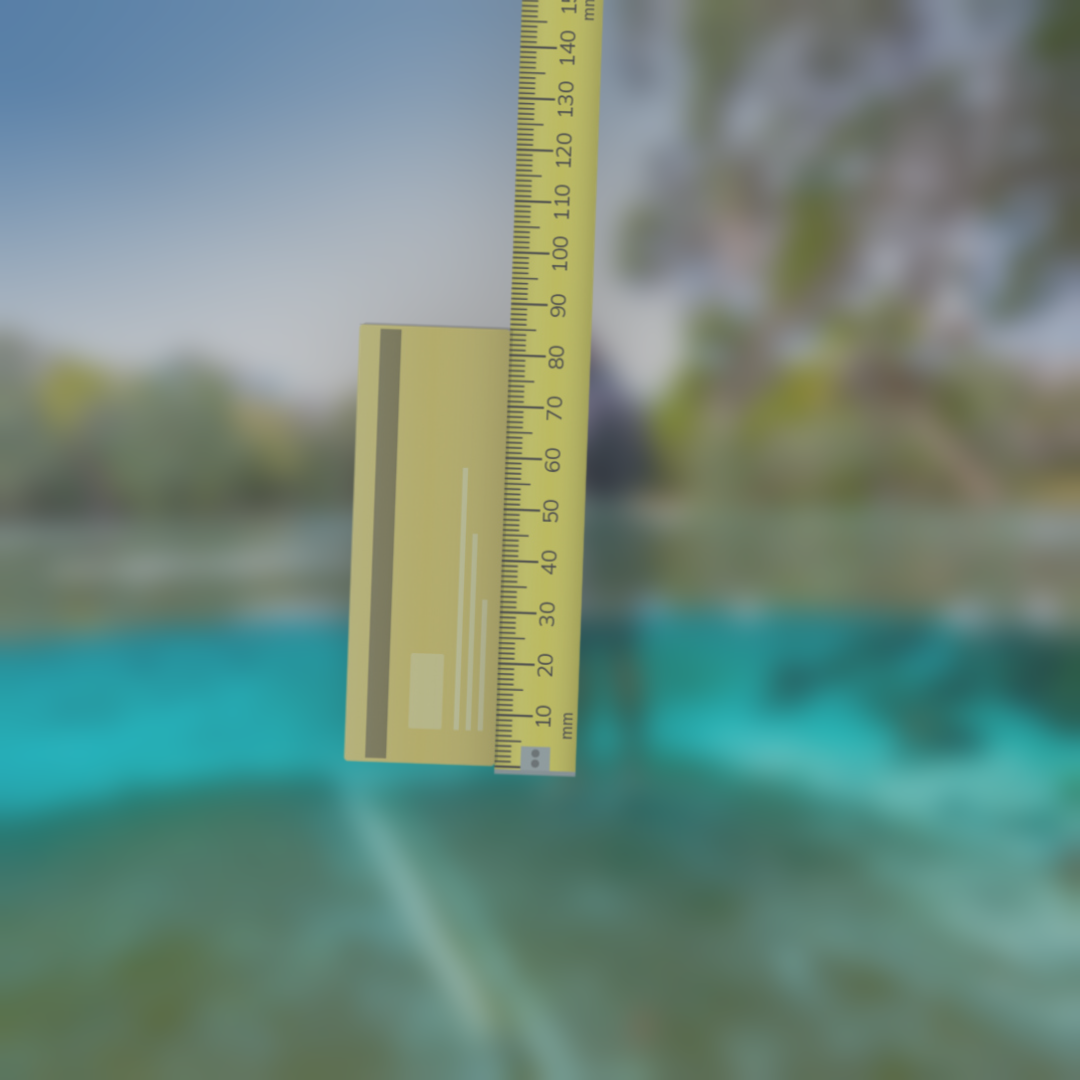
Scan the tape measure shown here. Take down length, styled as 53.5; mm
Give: 85; mm
